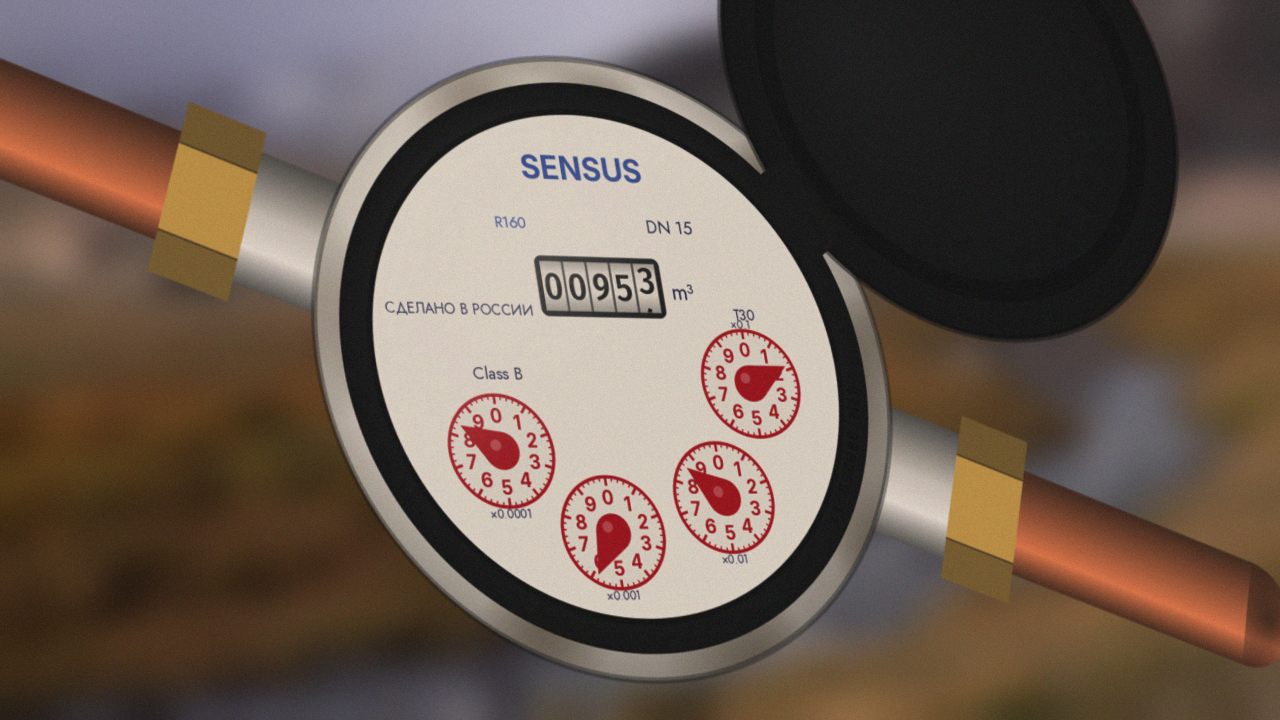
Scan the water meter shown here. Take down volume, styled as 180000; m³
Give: 953.1858; m³
